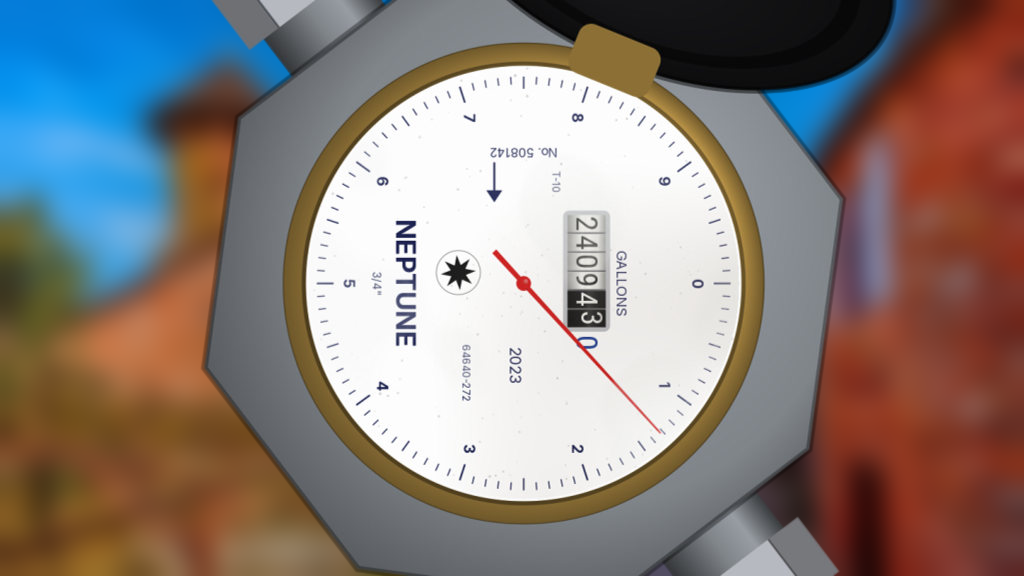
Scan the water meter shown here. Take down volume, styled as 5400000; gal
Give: 2409431.3; gal
